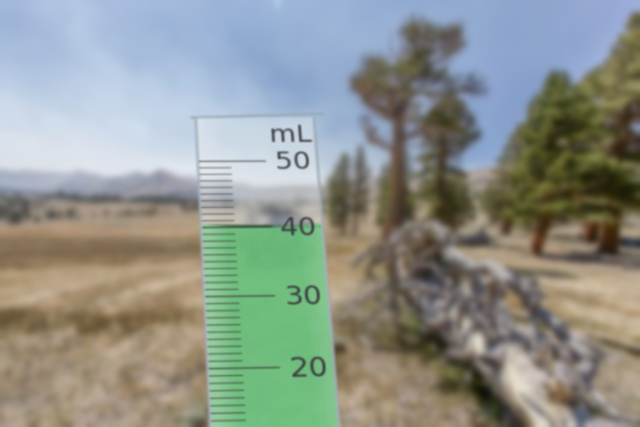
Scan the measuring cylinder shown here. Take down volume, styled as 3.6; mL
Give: 40; mL
